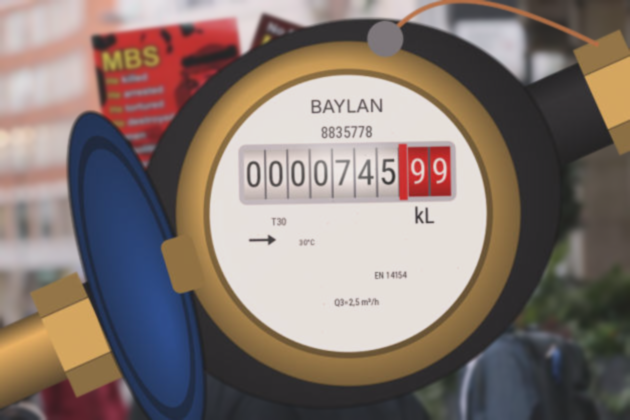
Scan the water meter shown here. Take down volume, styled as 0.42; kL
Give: 745.99; kL
